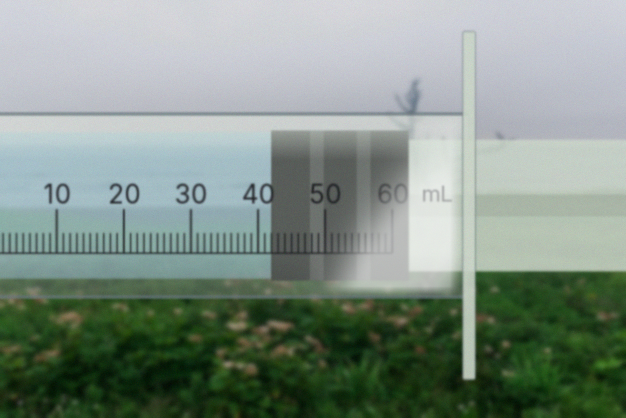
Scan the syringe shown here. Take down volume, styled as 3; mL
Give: 42; mL
